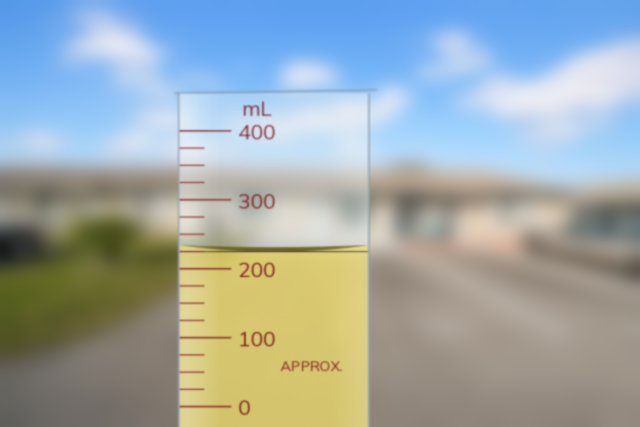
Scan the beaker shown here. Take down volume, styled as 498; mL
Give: 225; mL
